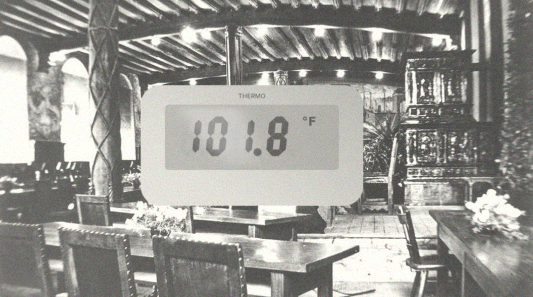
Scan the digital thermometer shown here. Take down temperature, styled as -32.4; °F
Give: 101.8; °F
